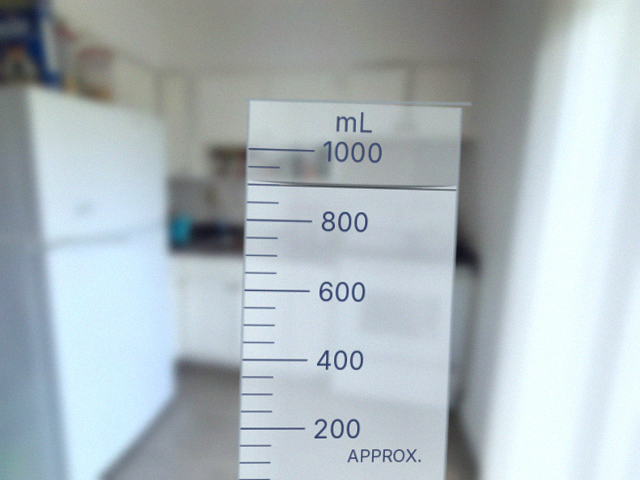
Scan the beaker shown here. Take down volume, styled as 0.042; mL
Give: 900; mL
